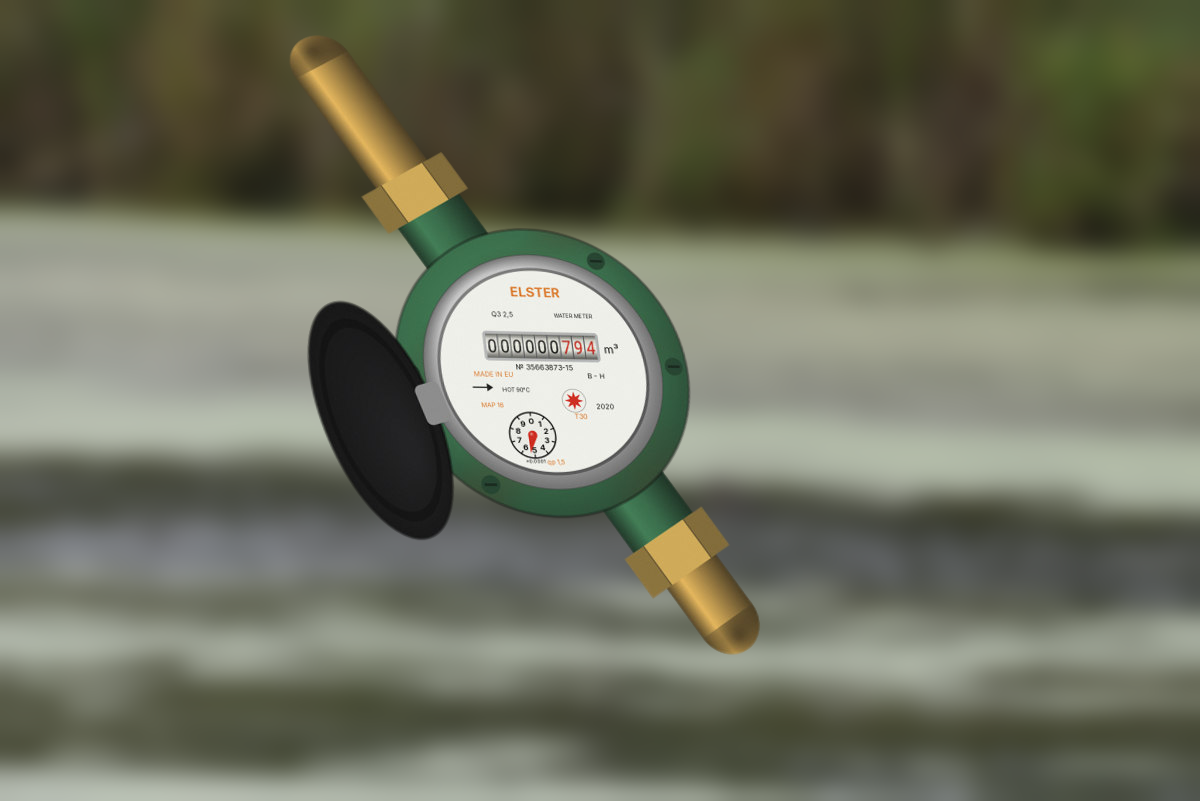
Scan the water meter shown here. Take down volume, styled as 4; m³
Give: 0.7945; m³
